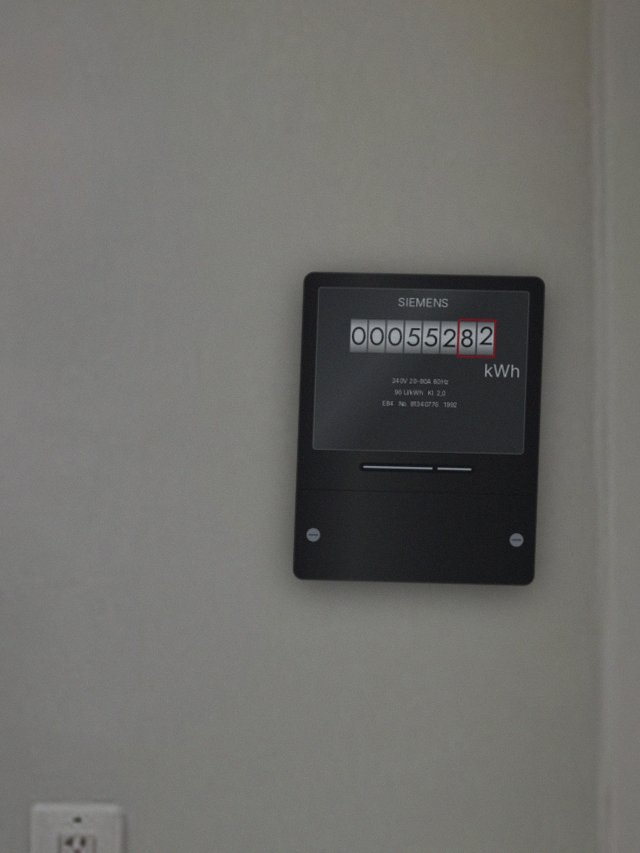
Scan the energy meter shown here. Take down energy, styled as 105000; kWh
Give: 552.82; kWh
